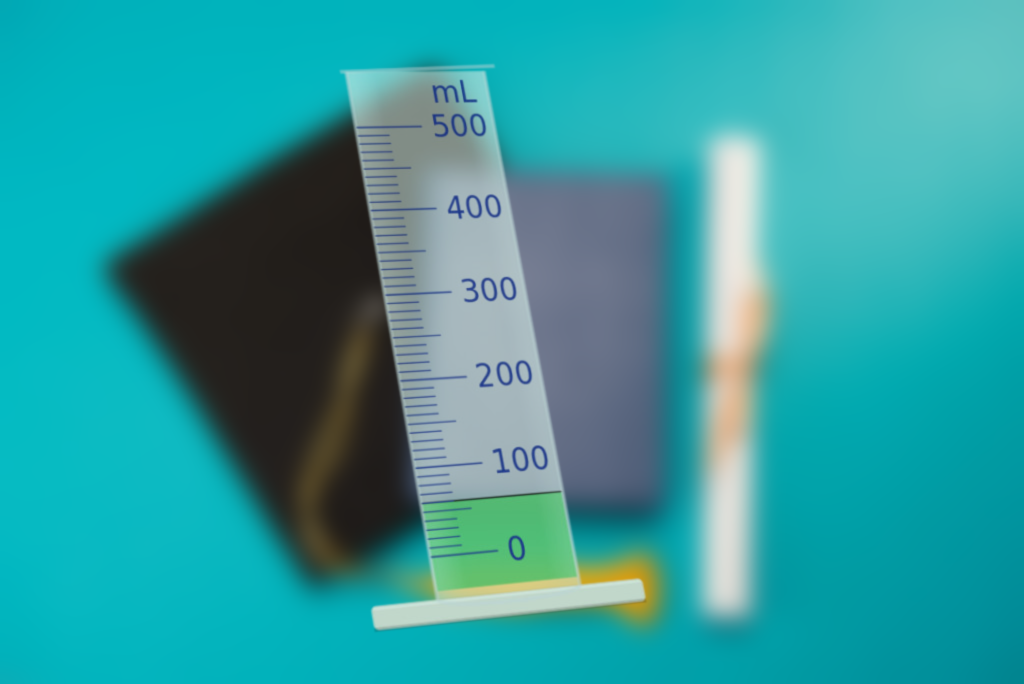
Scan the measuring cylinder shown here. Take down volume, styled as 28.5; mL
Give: 60; mL
